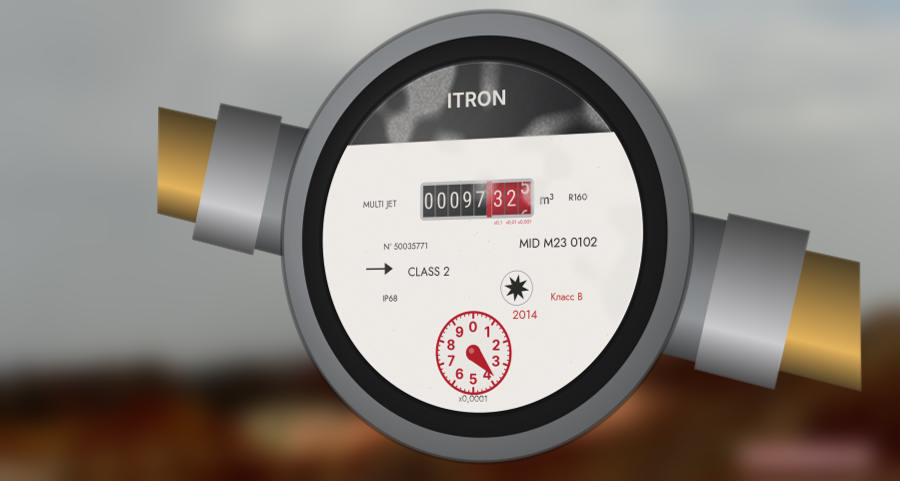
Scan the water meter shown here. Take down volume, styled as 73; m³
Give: 97.3253; m³
